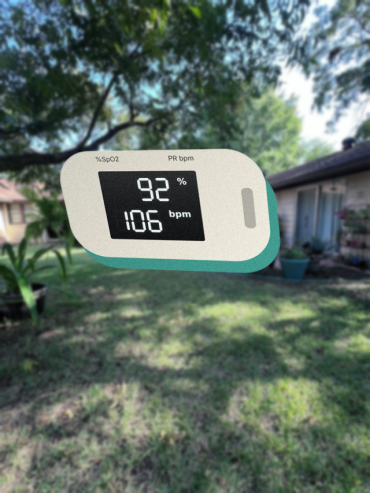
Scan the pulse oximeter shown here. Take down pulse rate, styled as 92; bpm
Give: 106; bpm
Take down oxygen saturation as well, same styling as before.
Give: 92; %
